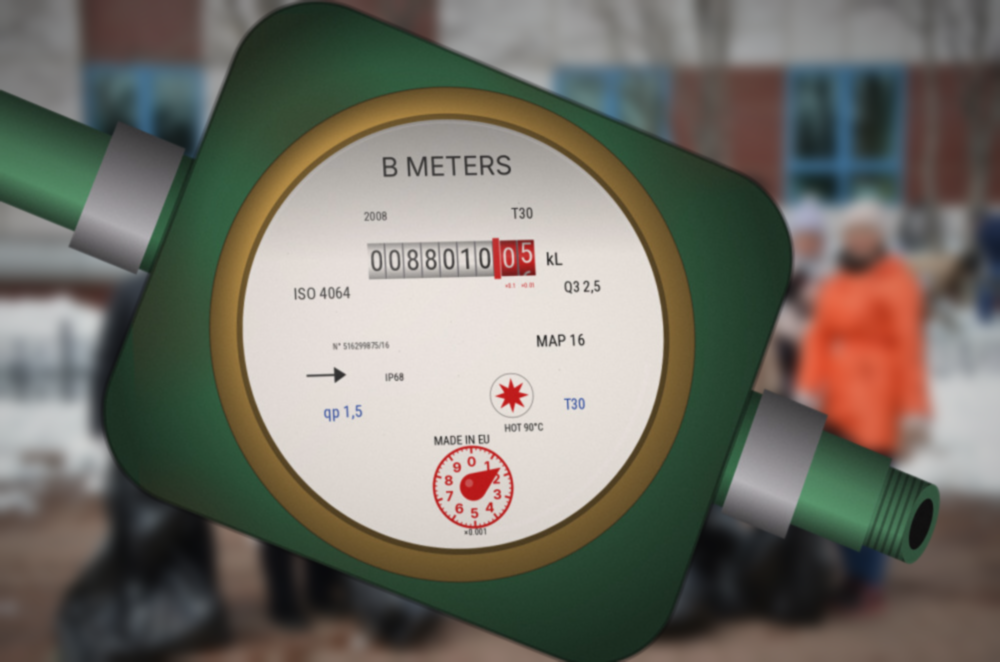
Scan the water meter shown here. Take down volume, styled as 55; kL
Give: 88010.051; kL
